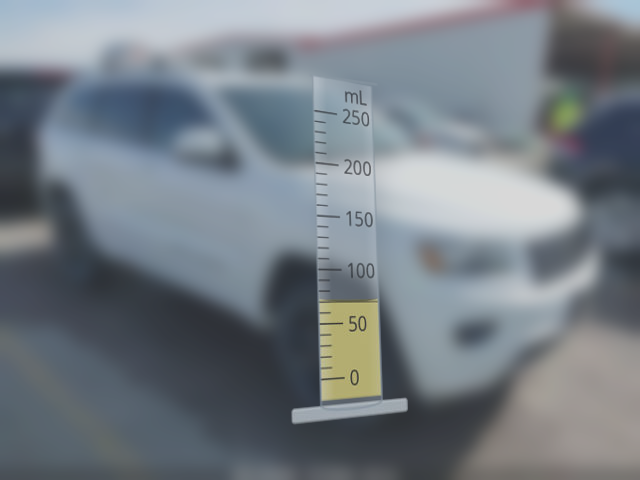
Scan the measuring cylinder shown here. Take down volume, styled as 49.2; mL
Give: 70; mL
